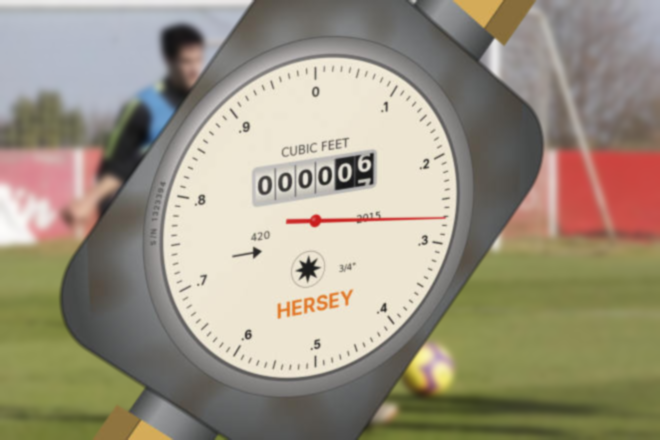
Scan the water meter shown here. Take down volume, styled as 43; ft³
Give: 6.27; ft³
